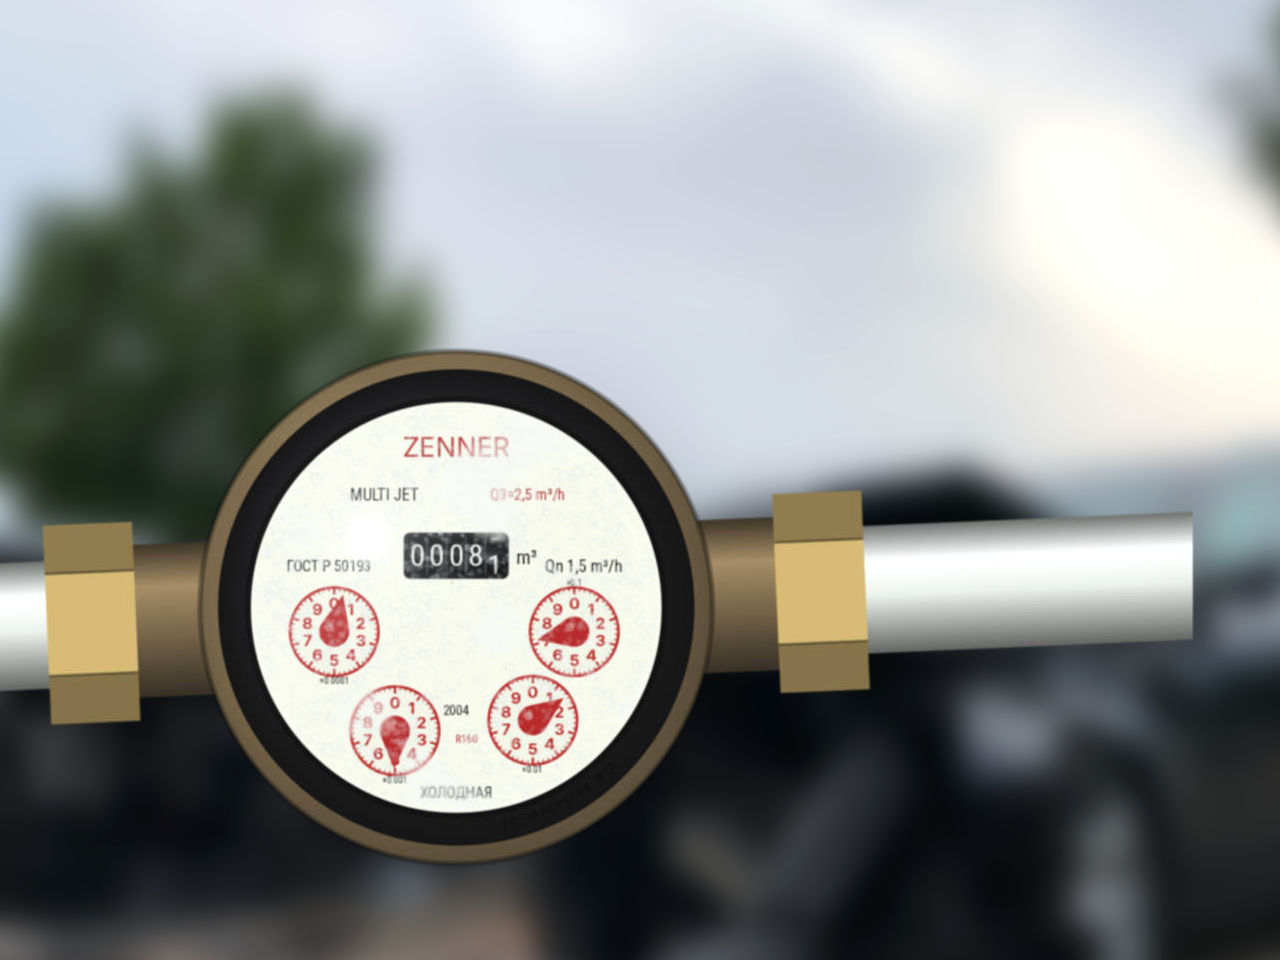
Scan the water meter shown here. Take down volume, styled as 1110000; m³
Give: 80.7150; m³
